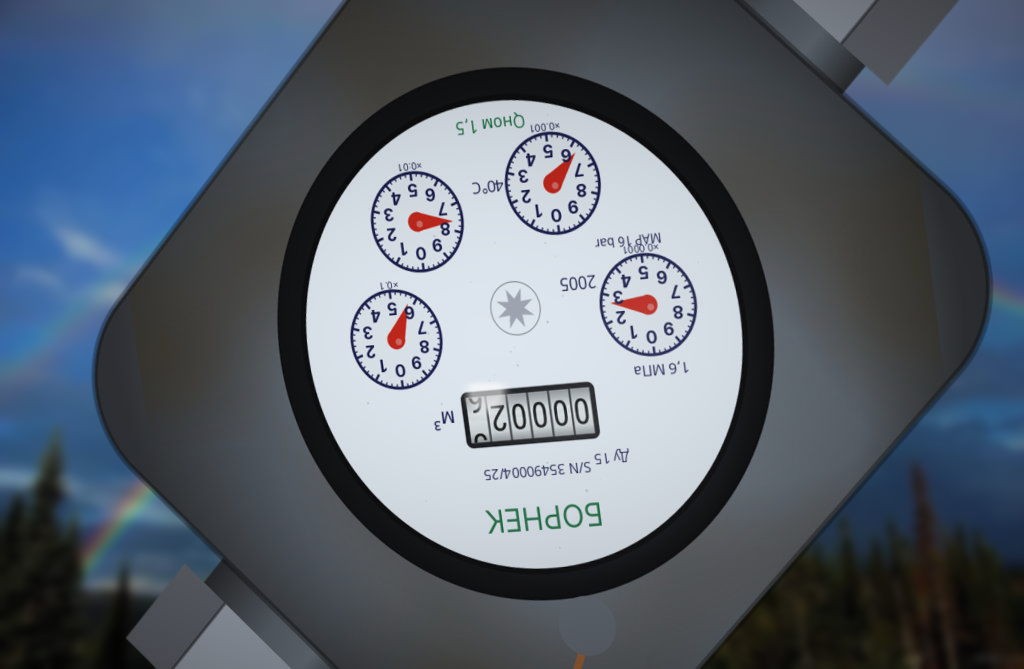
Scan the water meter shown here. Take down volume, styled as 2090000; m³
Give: 25.5762; m³
